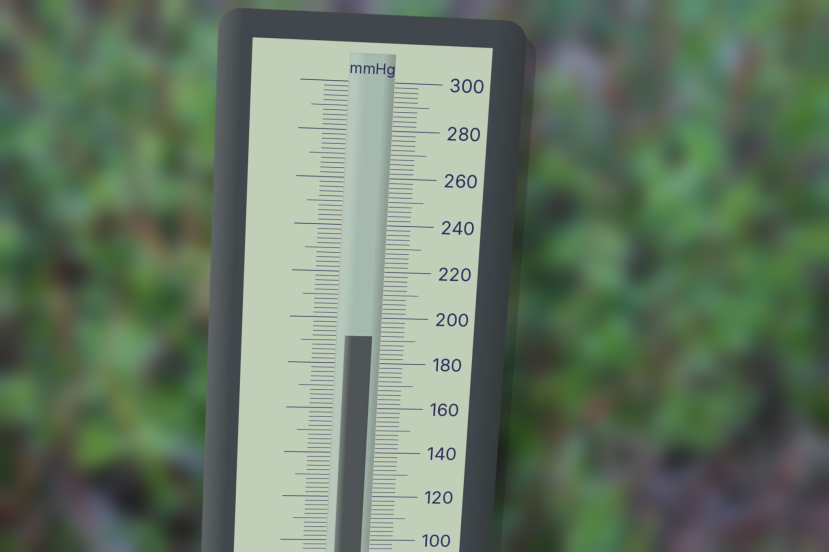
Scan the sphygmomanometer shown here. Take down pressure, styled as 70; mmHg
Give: 192; mmHg
